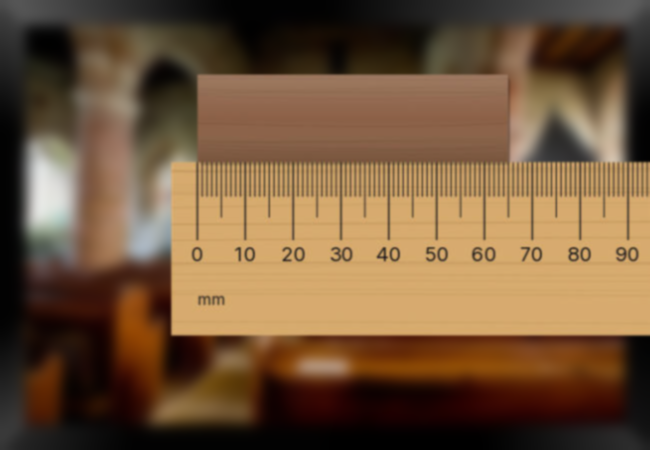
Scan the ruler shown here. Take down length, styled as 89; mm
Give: 65; mm
